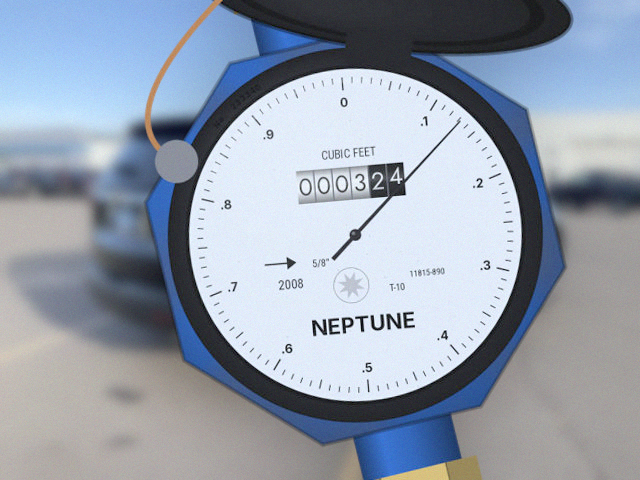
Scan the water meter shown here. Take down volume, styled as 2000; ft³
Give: 324.13; ft³
